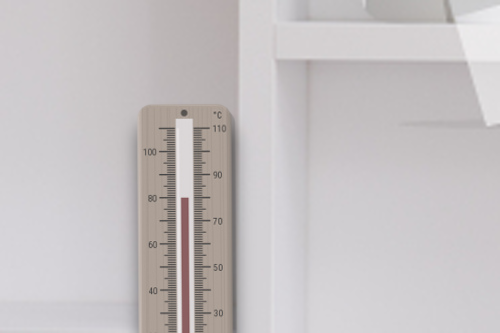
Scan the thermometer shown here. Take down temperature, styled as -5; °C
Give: 80; °C
